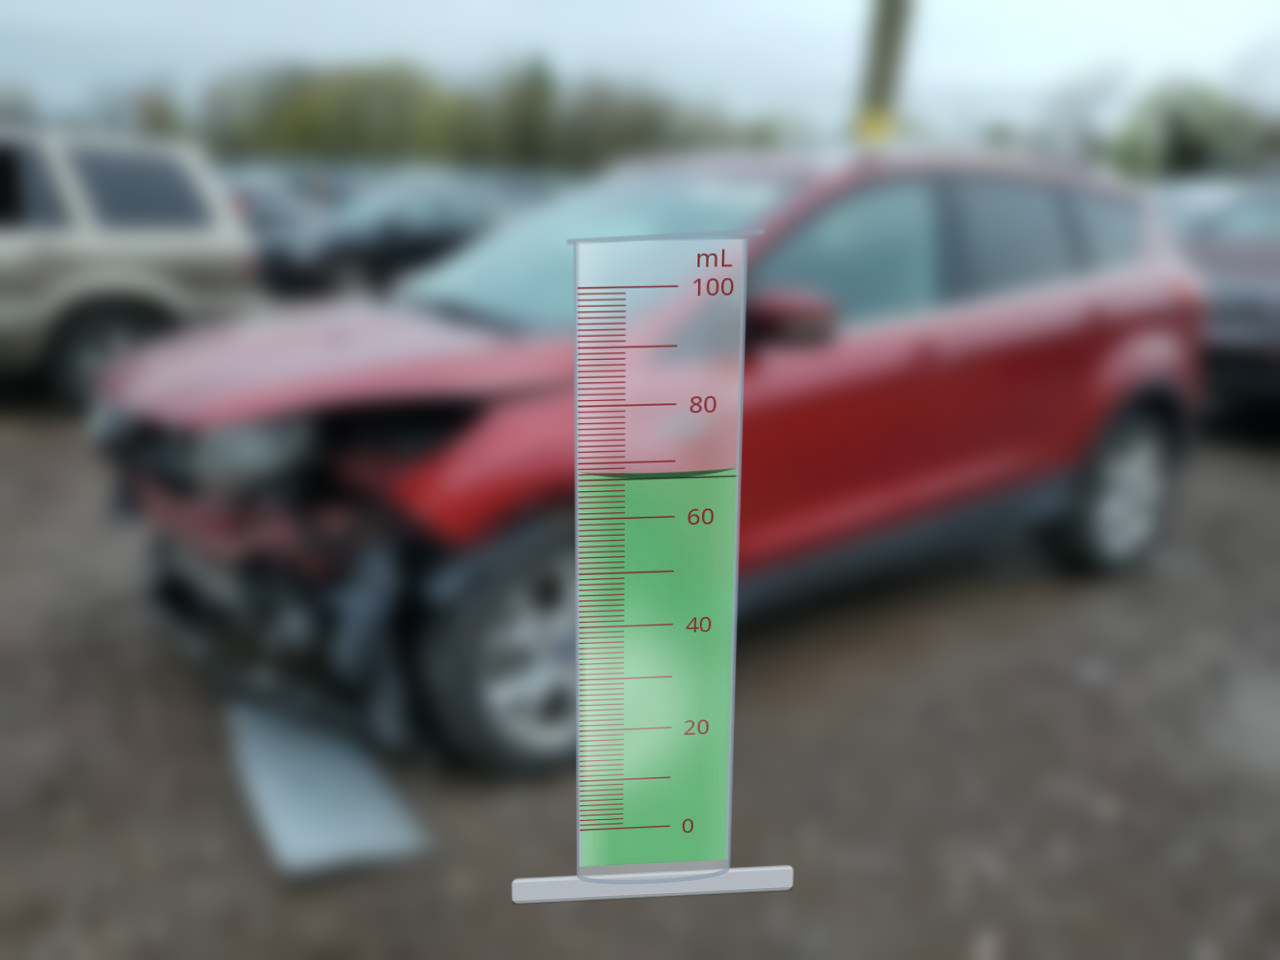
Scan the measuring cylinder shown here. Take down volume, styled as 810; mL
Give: 67; mL
